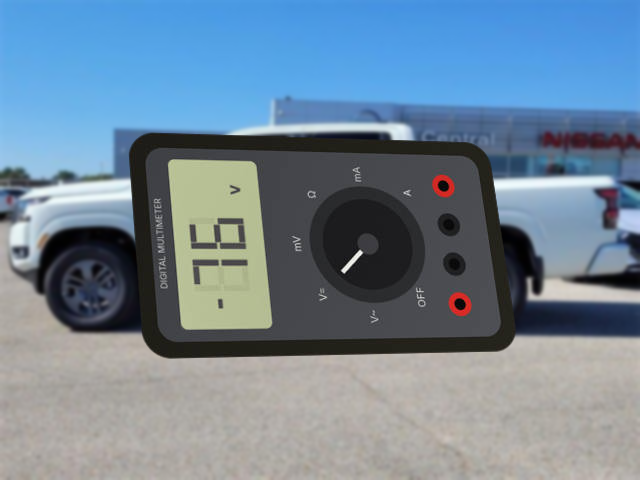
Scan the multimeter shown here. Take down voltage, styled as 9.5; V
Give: -76; V
